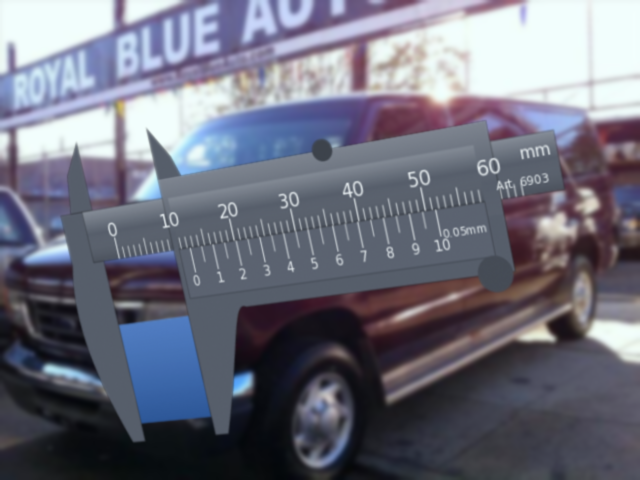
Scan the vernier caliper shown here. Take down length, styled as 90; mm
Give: 12.5; mm
